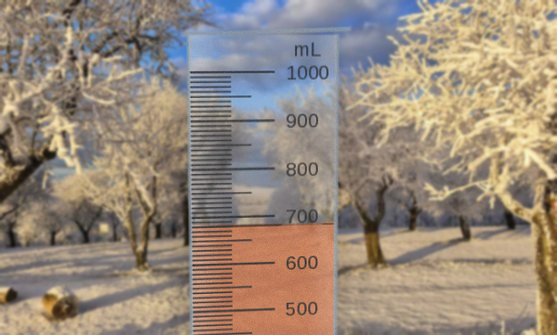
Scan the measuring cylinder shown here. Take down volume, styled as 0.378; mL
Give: 680; mL
